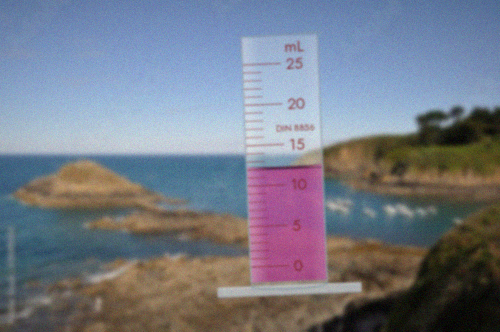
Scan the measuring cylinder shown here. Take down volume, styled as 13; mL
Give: 12; mL
